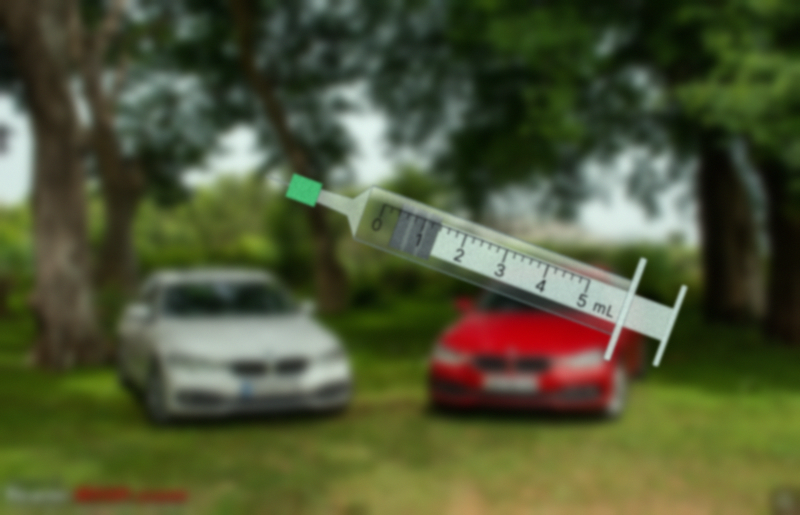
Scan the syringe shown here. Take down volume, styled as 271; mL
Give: 0.4; mL
